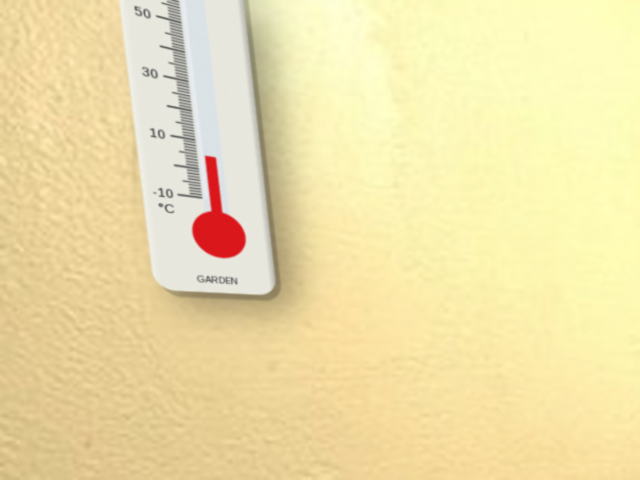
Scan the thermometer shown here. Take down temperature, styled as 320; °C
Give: 5; °C
